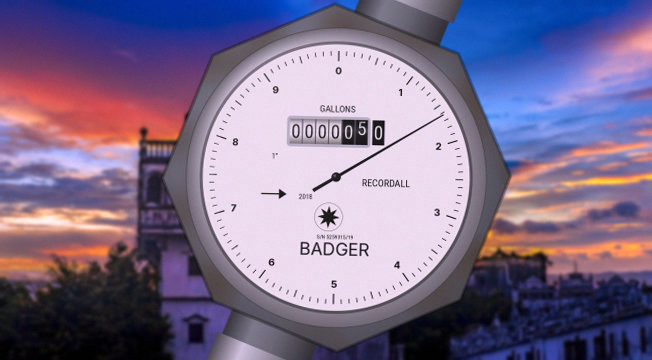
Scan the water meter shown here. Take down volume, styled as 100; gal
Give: 51.6; gal
